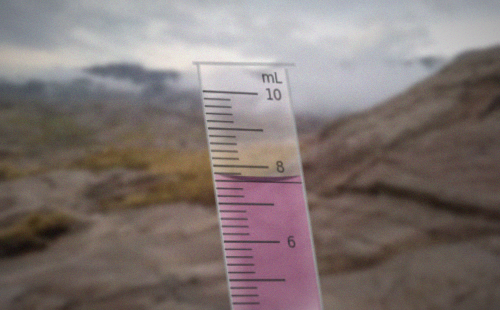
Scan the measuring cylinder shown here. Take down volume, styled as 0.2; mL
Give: 7.6; mL
